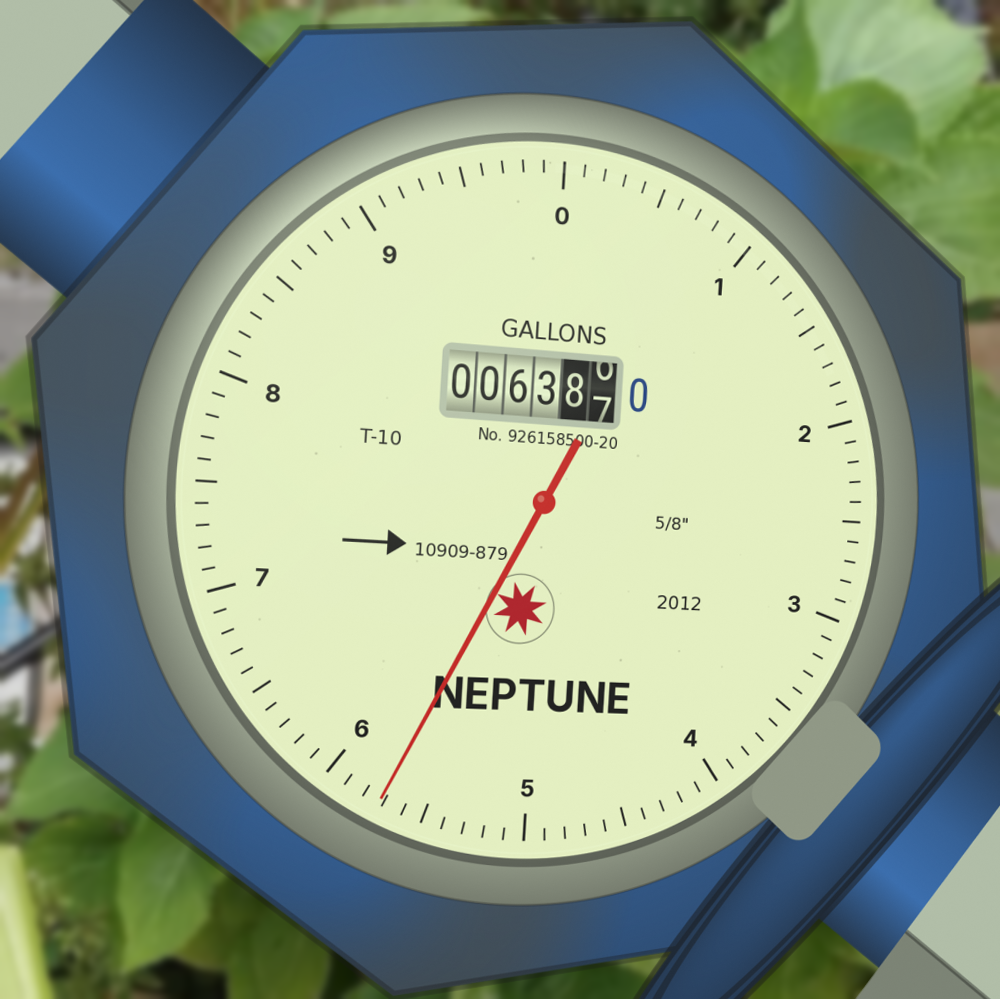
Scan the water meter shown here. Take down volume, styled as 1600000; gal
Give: 63865.7; gal
